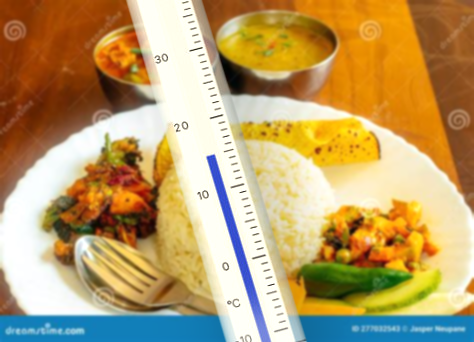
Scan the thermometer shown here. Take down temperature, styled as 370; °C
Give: 15; °C
